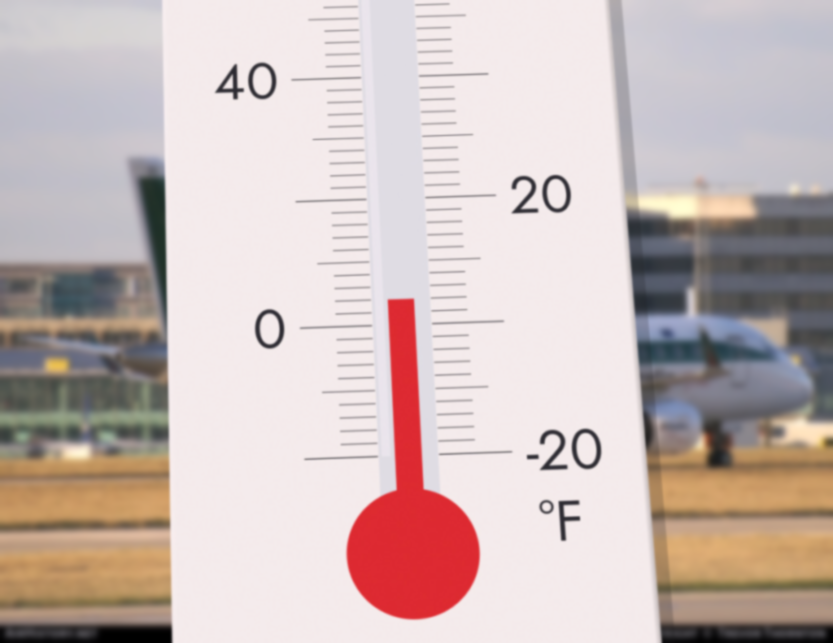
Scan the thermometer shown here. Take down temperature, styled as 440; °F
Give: 4; °F
